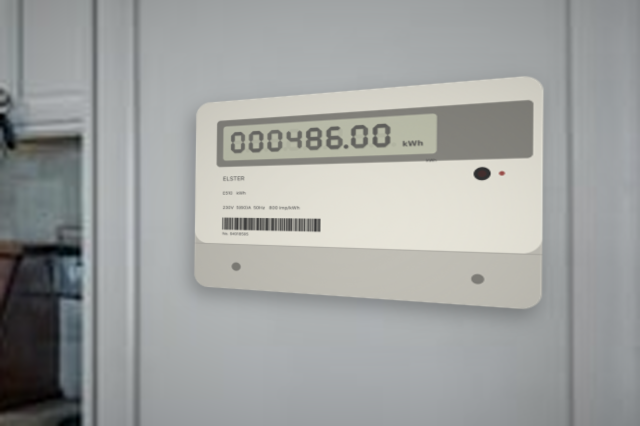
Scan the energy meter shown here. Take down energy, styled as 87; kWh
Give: 486.00; kWh
